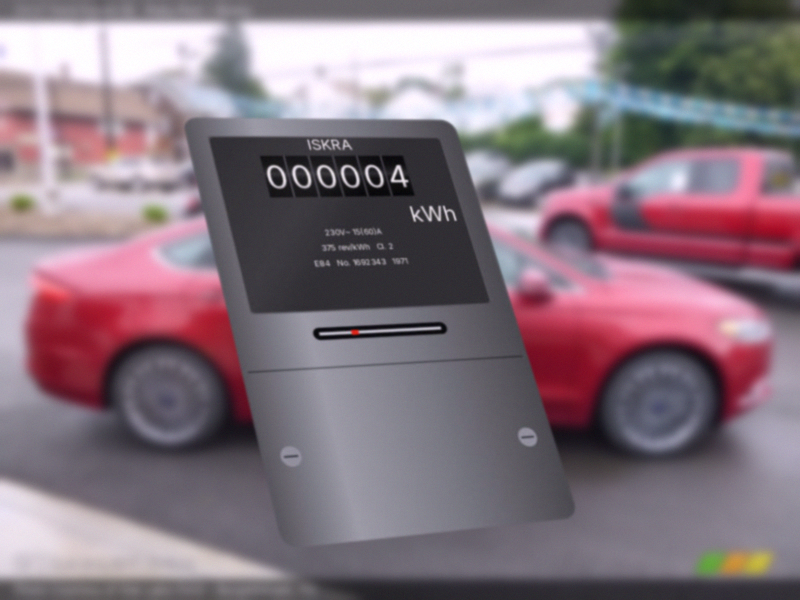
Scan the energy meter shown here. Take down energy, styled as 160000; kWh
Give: 4; kWh
